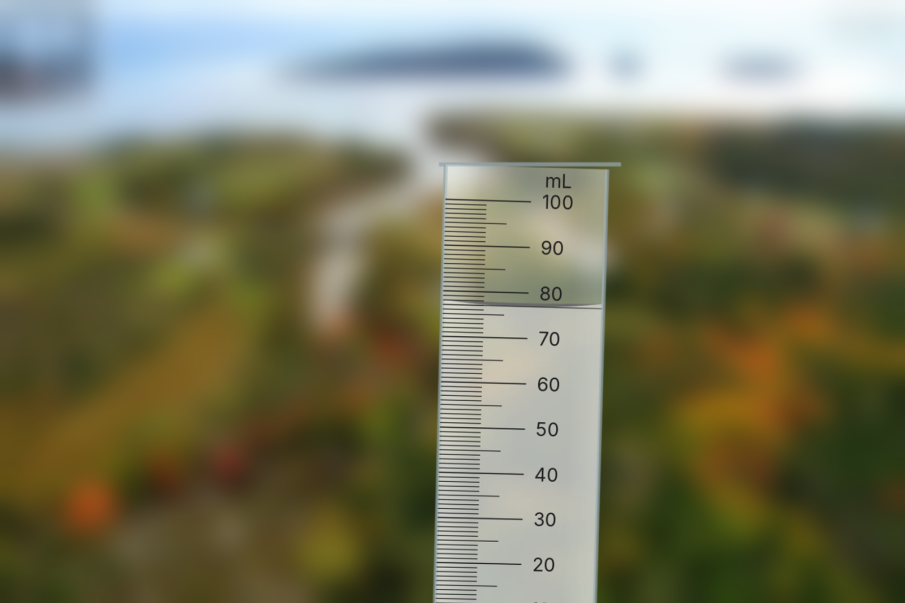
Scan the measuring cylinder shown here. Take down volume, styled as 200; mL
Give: 77; mL
